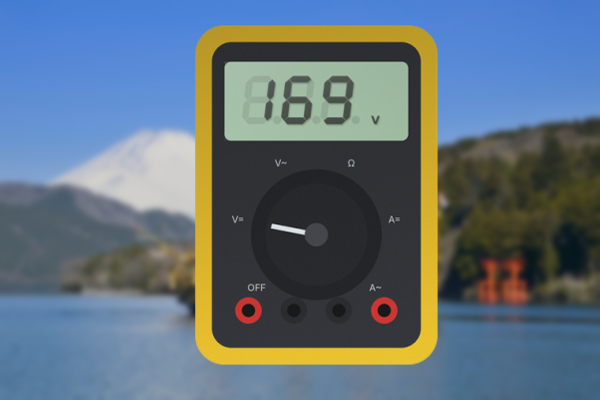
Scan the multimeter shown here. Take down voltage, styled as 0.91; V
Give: 169; V
